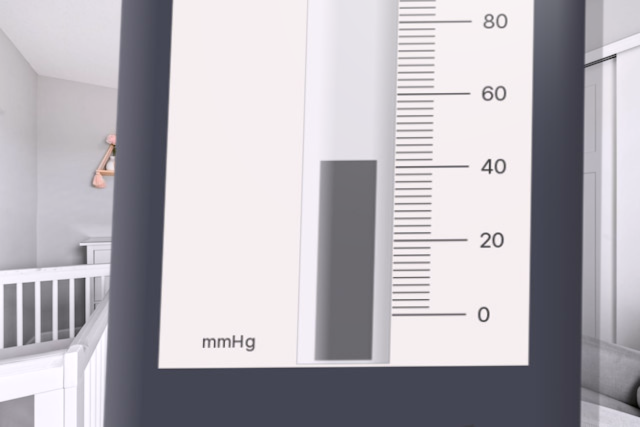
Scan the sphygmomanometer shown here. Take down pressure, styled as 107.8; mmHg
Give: 42; mmHg
